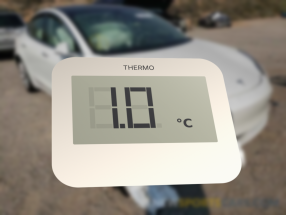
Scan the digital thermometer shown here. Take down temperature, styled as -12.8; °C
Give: 1.0; °C
